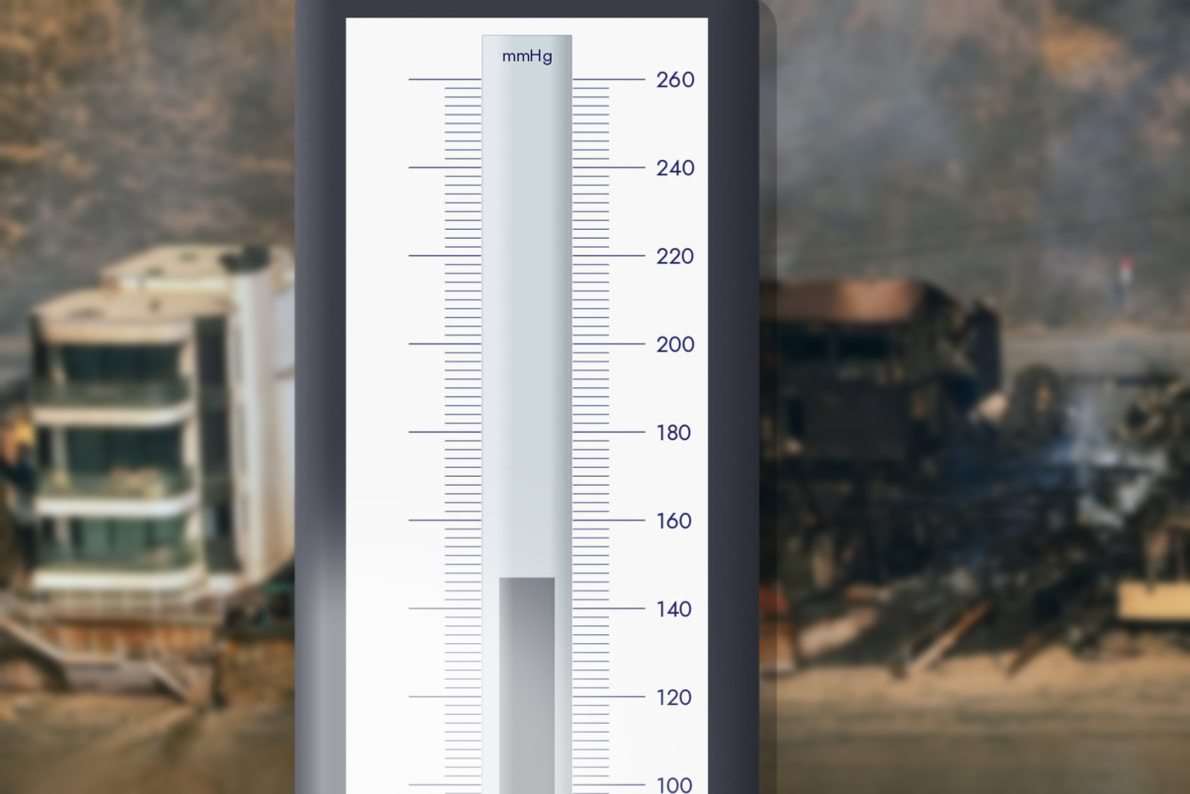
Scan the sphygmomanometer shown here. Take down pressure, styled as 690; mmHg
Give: 147; mmHg
